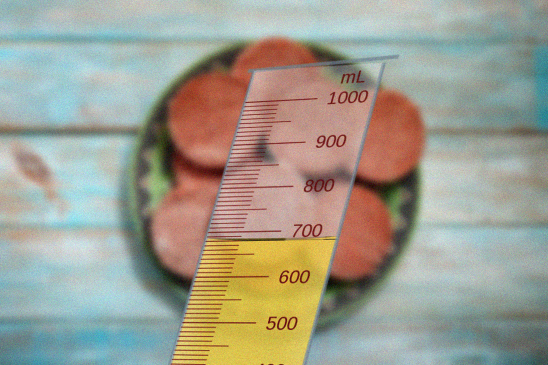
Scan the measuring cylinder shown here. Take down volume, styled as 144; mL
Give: 680; mL
